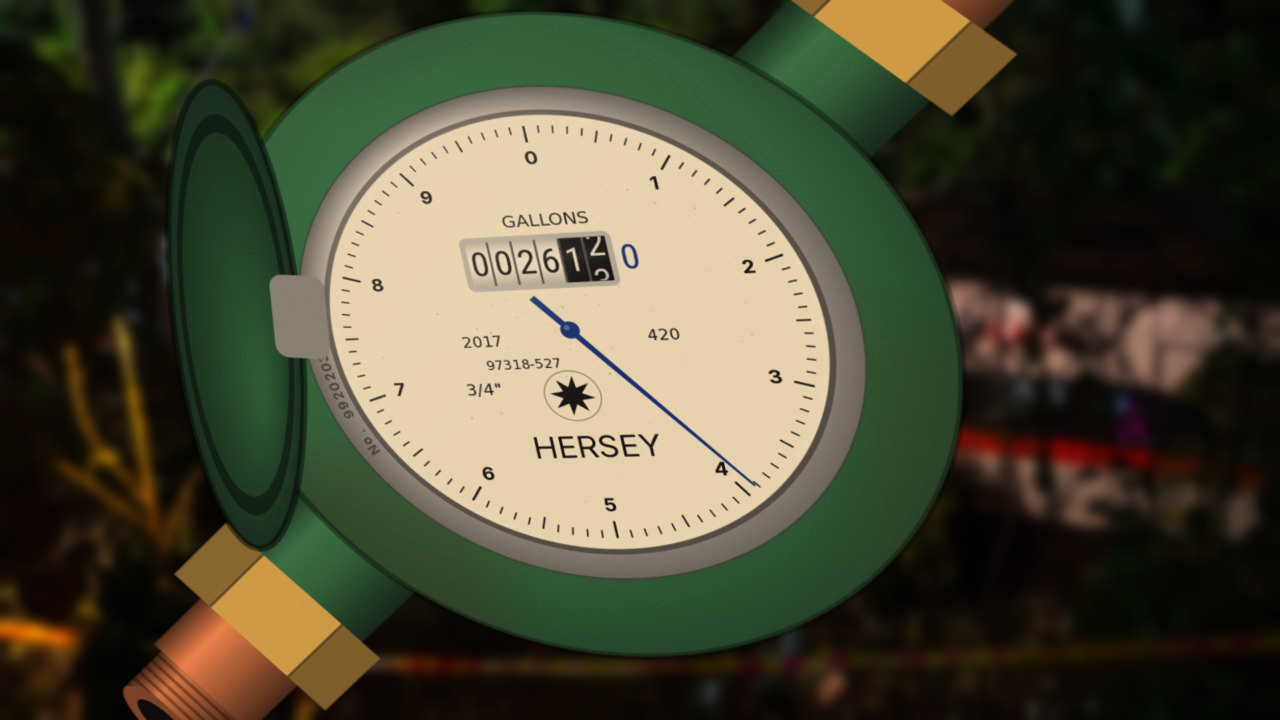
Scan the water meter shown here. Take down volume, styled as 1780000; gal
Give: 26123.9; gal
